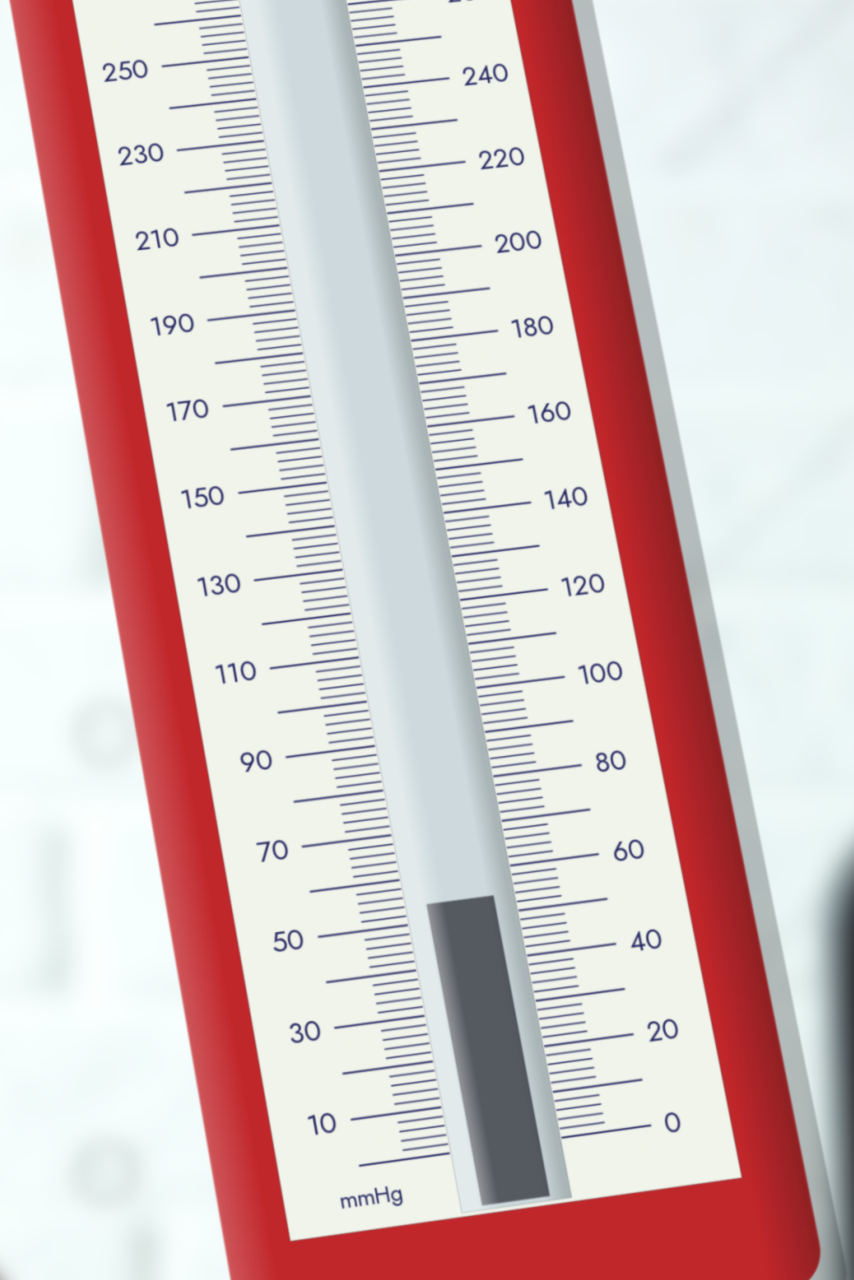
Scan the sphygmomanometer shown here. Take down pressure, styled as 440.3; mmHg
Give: 54; mmHg
